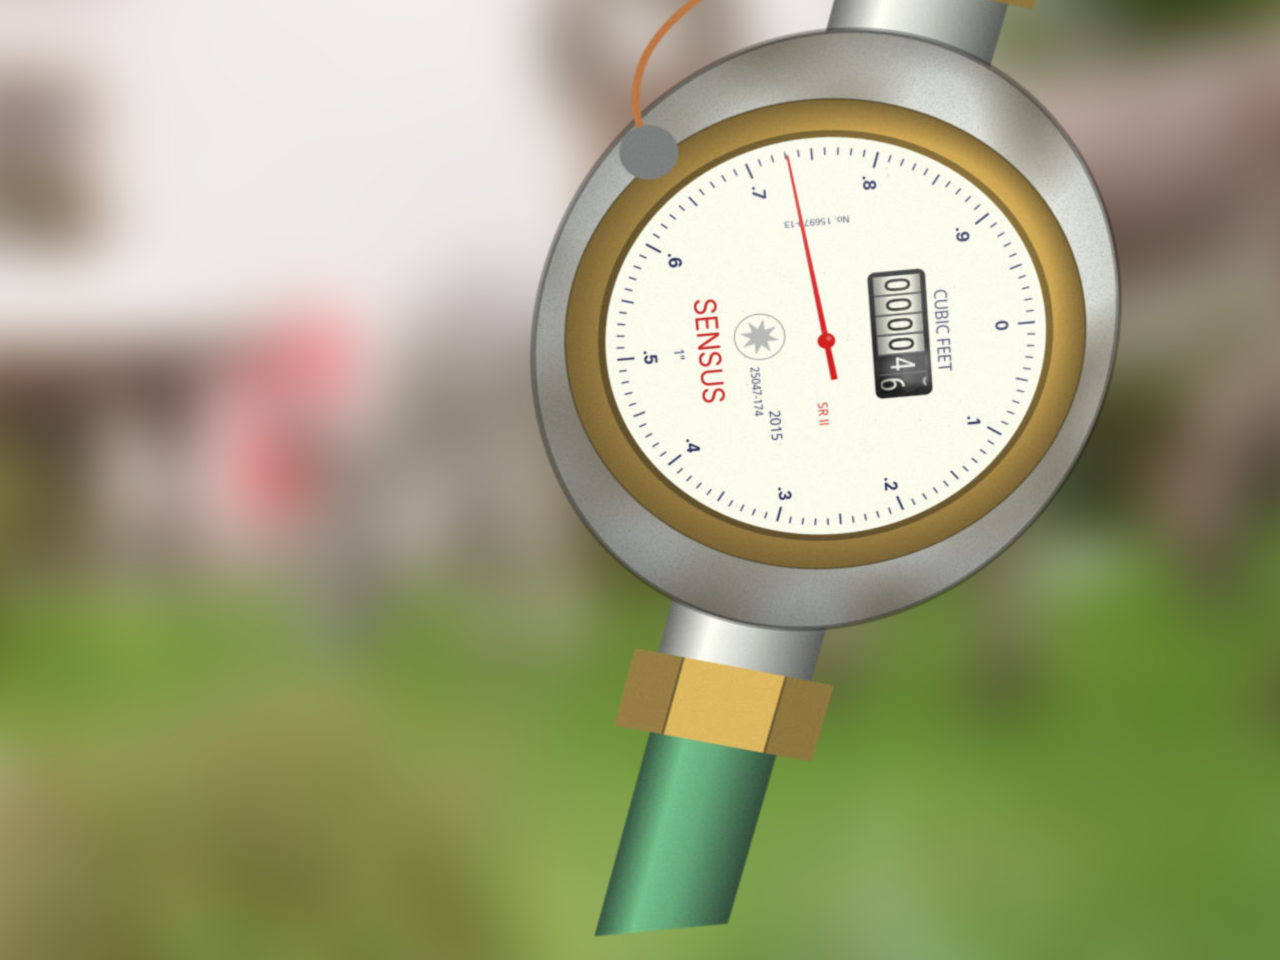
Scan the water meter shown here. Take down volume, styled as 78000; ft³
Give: 45.73; ft³
